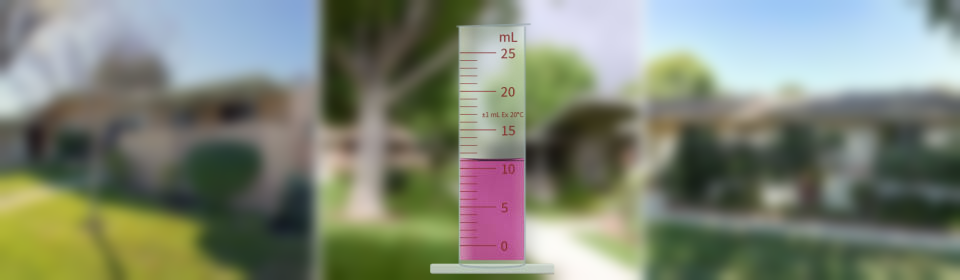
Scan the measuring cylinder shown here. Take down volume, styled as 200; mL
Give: 11; mL
